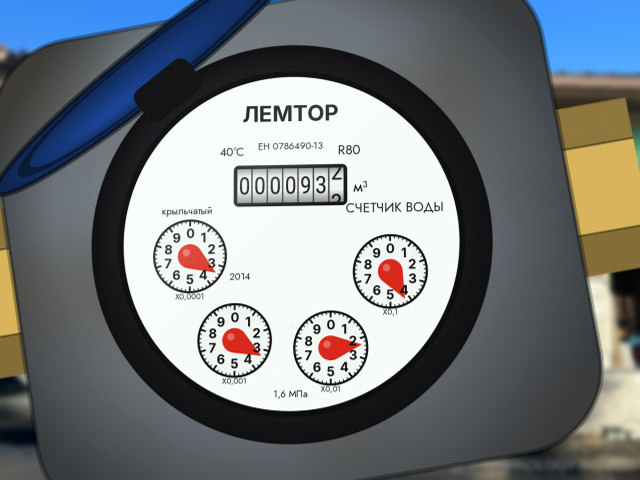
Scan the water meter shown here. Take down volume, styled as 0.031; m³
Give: 932.4233; m³
